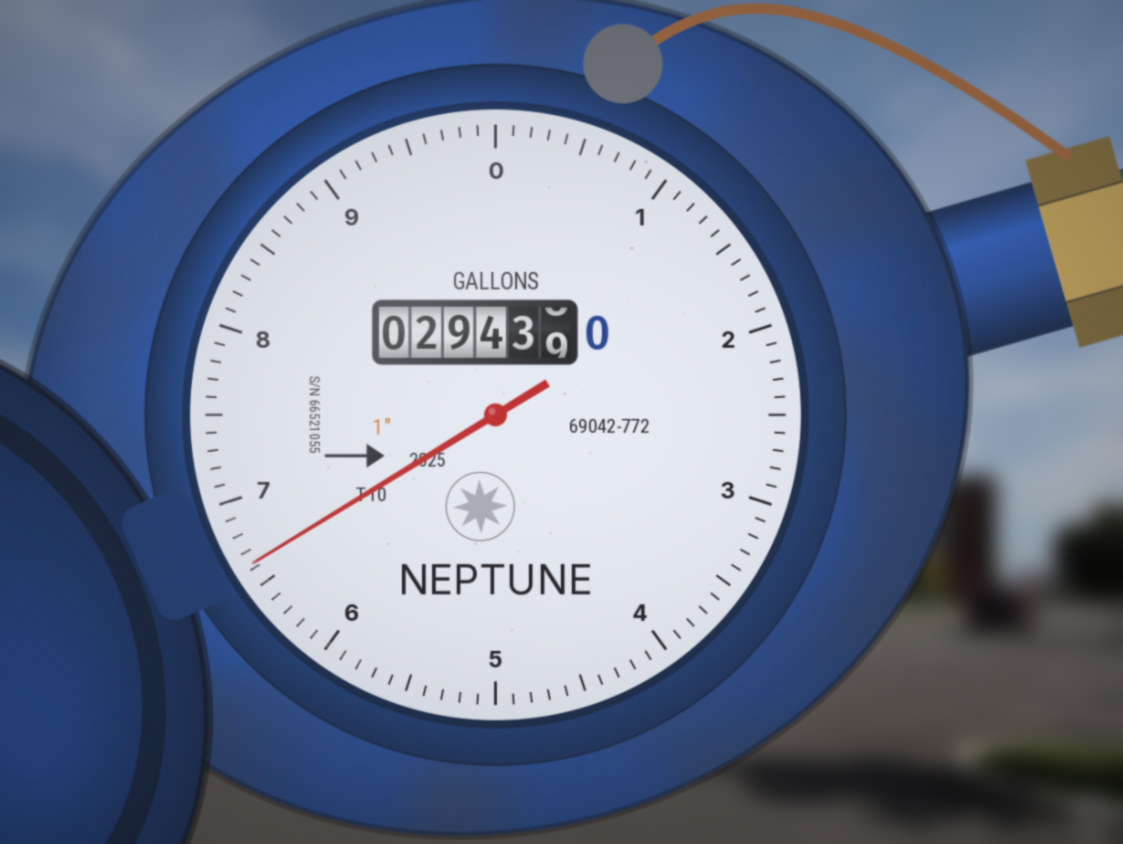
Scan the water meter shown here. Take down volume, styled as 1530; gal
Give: 294386.6; gal
